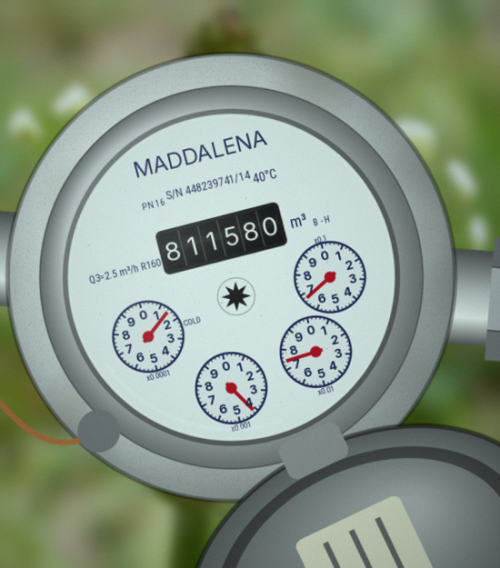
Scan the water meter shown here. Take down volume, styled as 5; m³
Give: 811580.6741; m³
